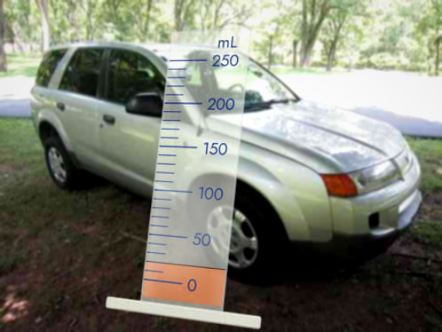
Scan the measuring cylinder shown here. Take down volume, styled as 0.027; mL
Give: 20; mL
